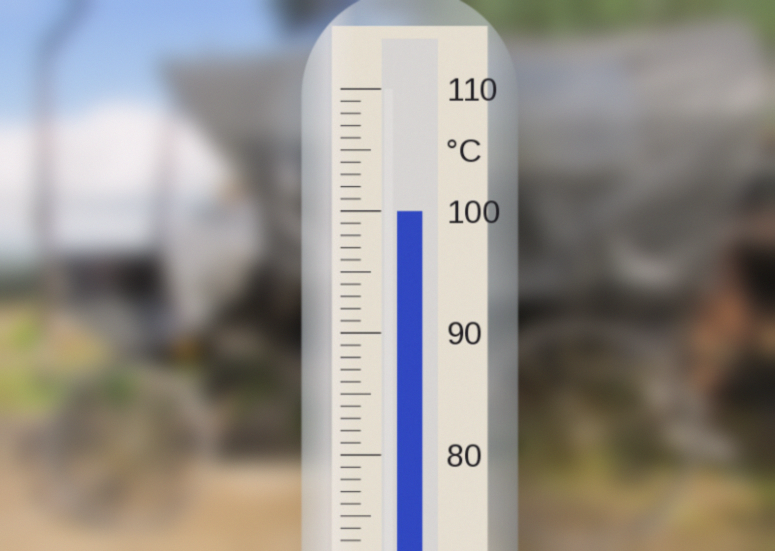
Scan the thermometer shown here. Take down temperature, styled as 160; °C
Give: 100; °C
